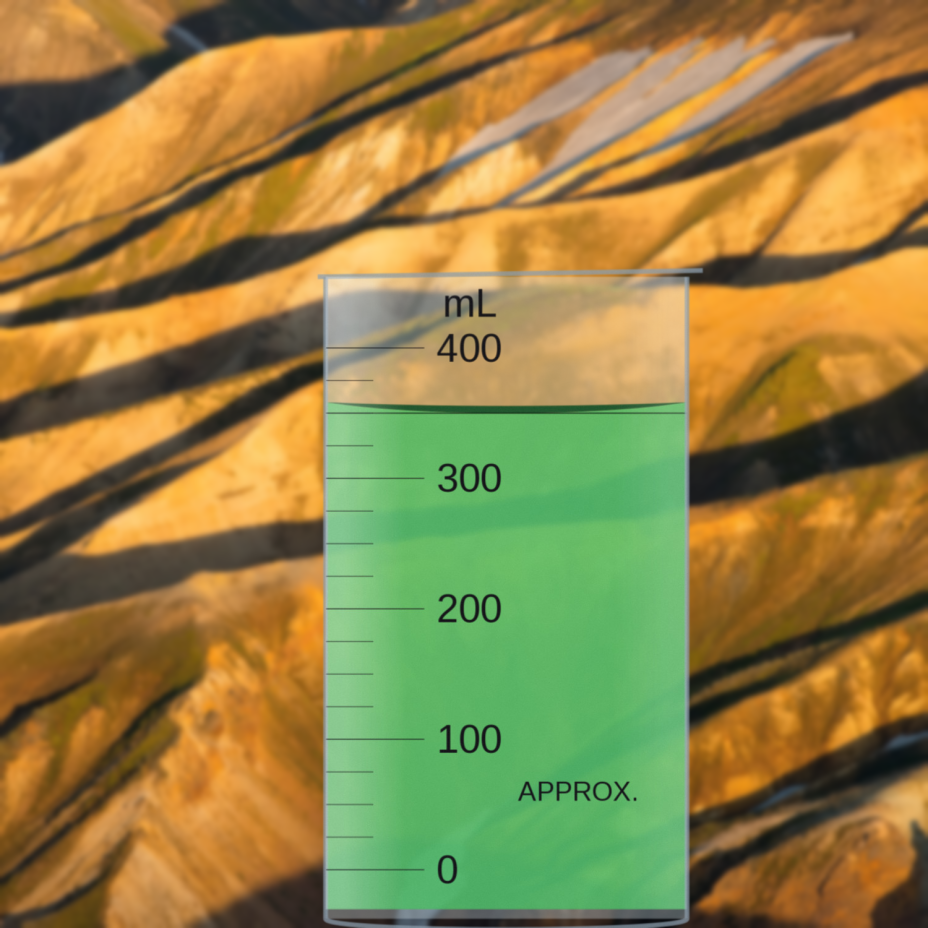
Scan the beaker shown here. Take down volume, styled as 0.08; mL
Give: 350; mL
